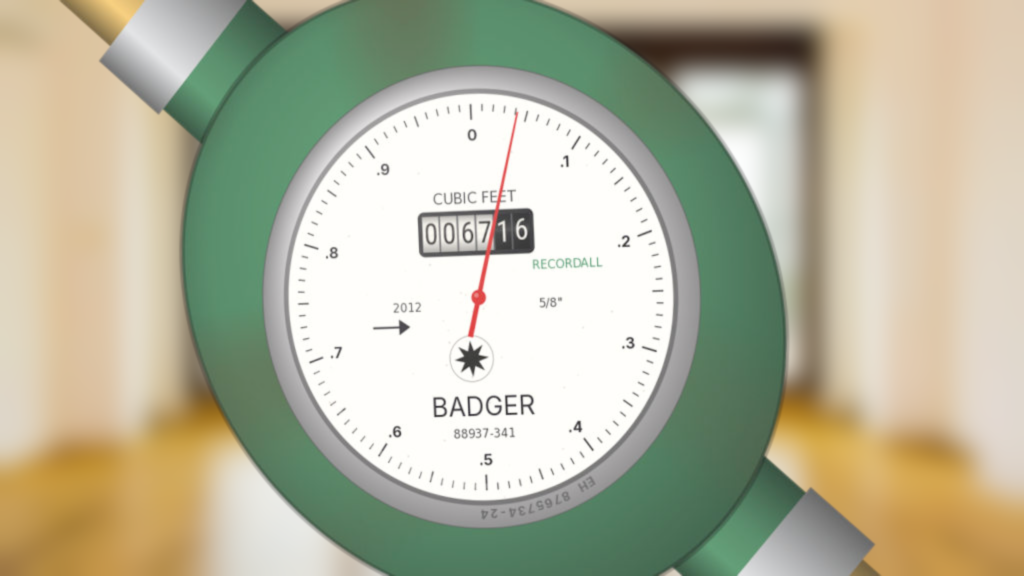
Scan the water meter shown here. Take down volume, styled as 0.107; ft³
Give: 6716.04; ft³
